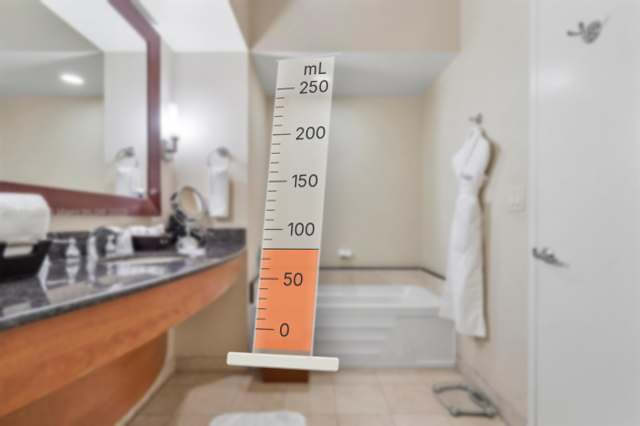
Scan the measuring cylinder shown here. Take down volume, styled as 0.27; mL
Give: 80; mL
